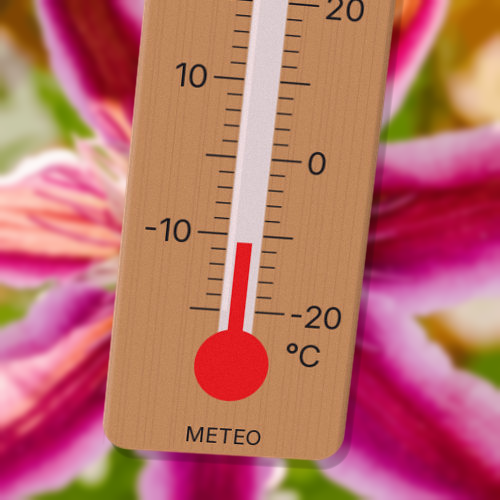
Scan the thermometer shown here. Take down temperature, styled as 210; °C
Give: -11; °C
